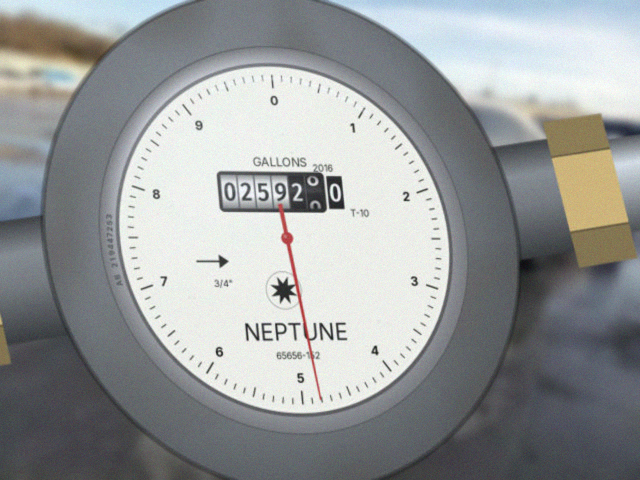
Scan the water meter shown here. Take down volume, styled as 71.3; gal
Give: 259284.8; gal
